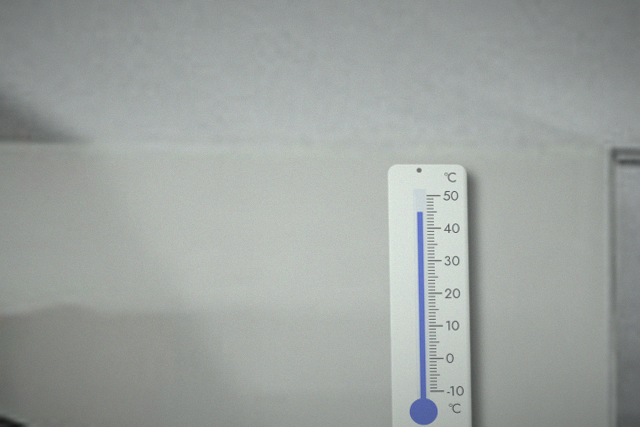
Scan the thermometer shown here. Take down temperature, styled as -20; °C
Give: 45; °C
